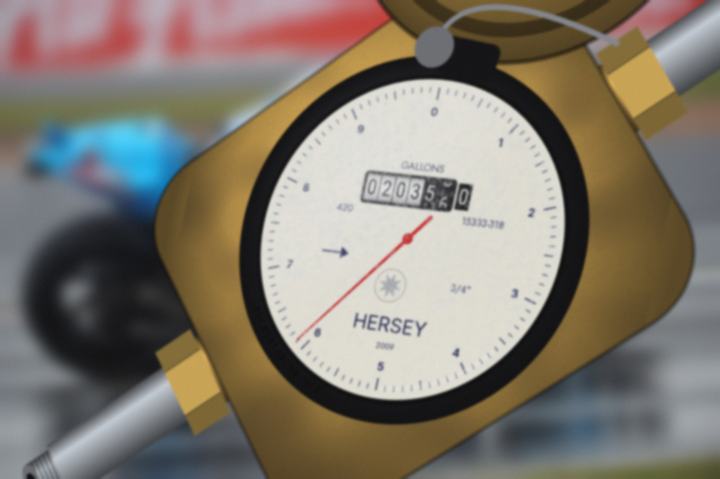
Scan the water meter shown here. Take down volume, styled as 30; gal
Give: 203556.1; gal
